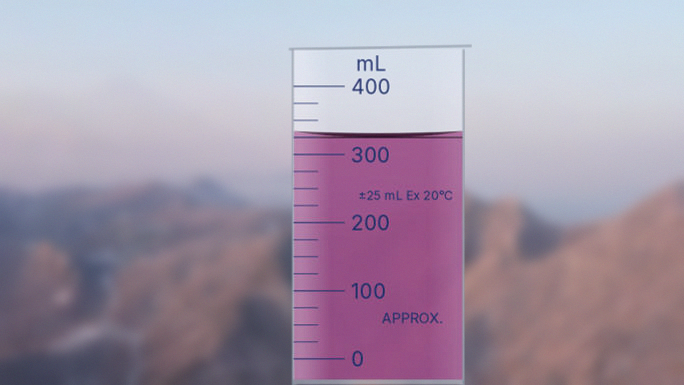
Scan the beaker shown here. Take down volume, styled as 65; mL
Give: 325; mL
